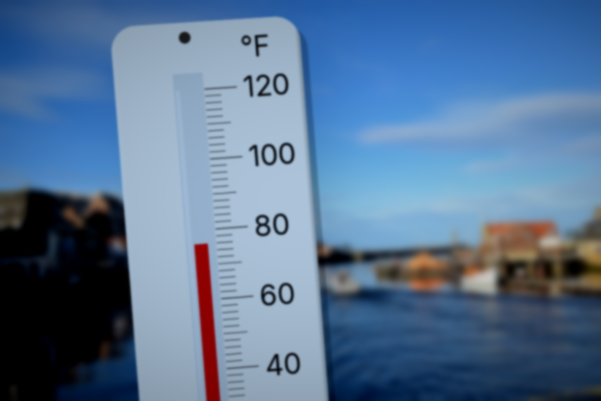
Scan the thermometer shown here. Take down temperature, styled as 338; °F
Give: 76; °F
